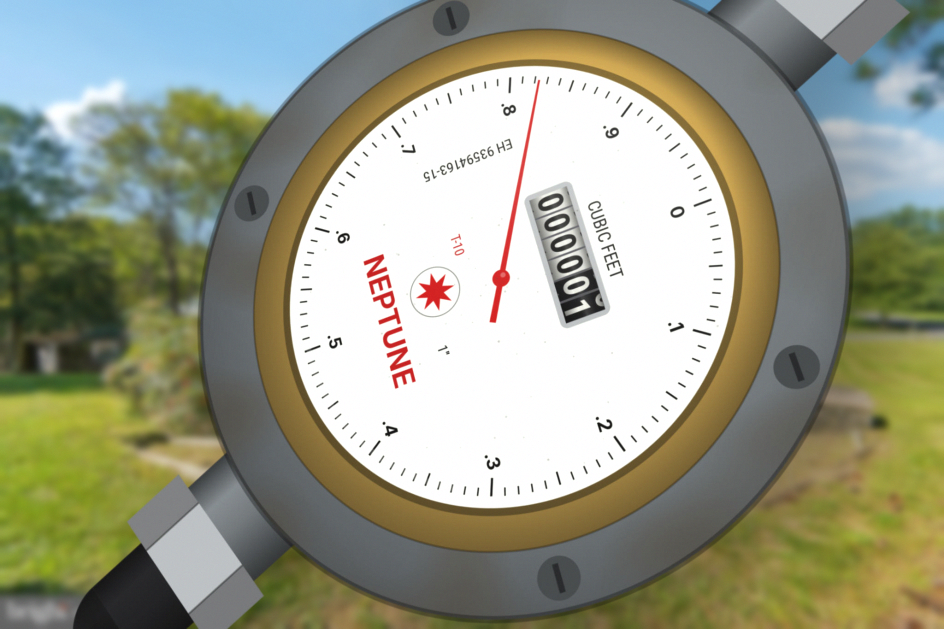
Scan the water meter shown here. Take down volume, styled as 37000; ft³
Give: 0.82; ft³
